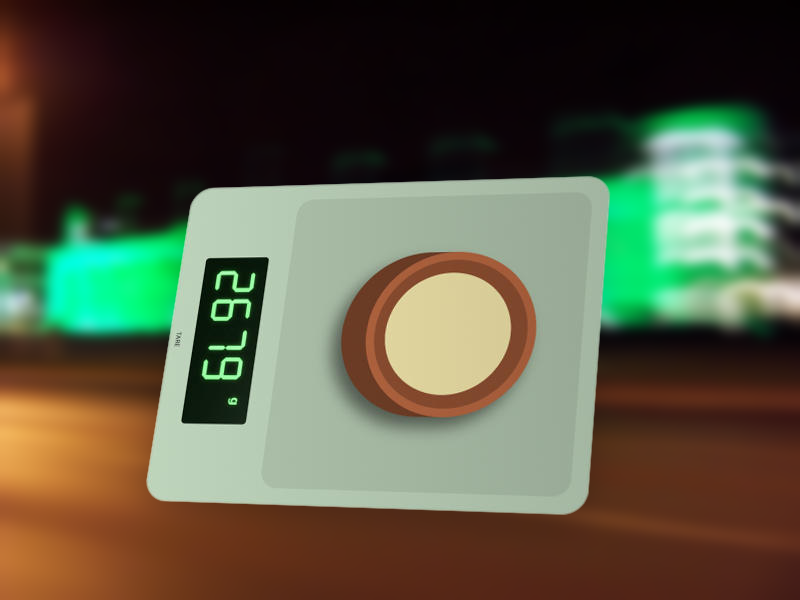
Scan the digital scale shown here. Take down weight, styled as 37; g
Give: 2679; g
